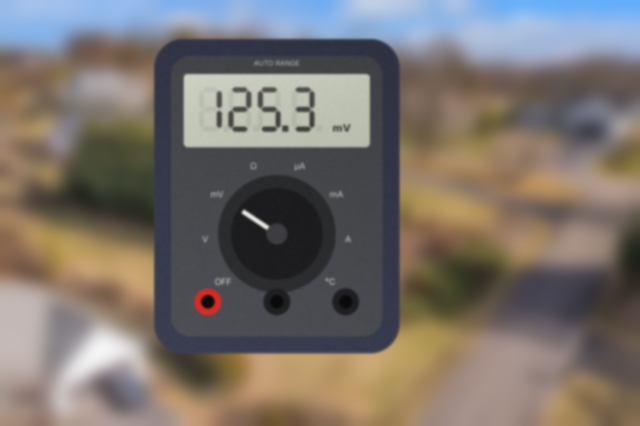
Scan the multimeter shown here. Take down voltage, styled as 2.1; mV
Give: 125.3; mV
